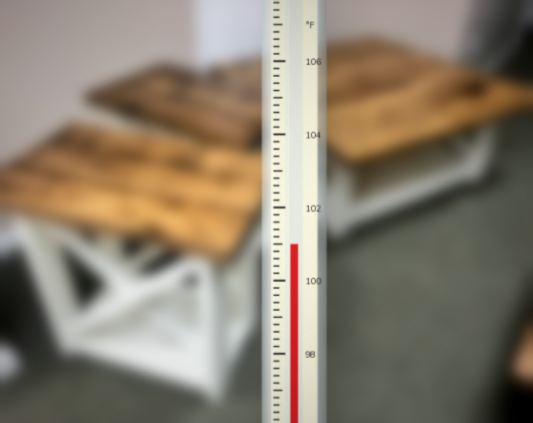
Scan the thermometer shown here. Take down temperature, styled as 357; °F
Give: 101; °F
